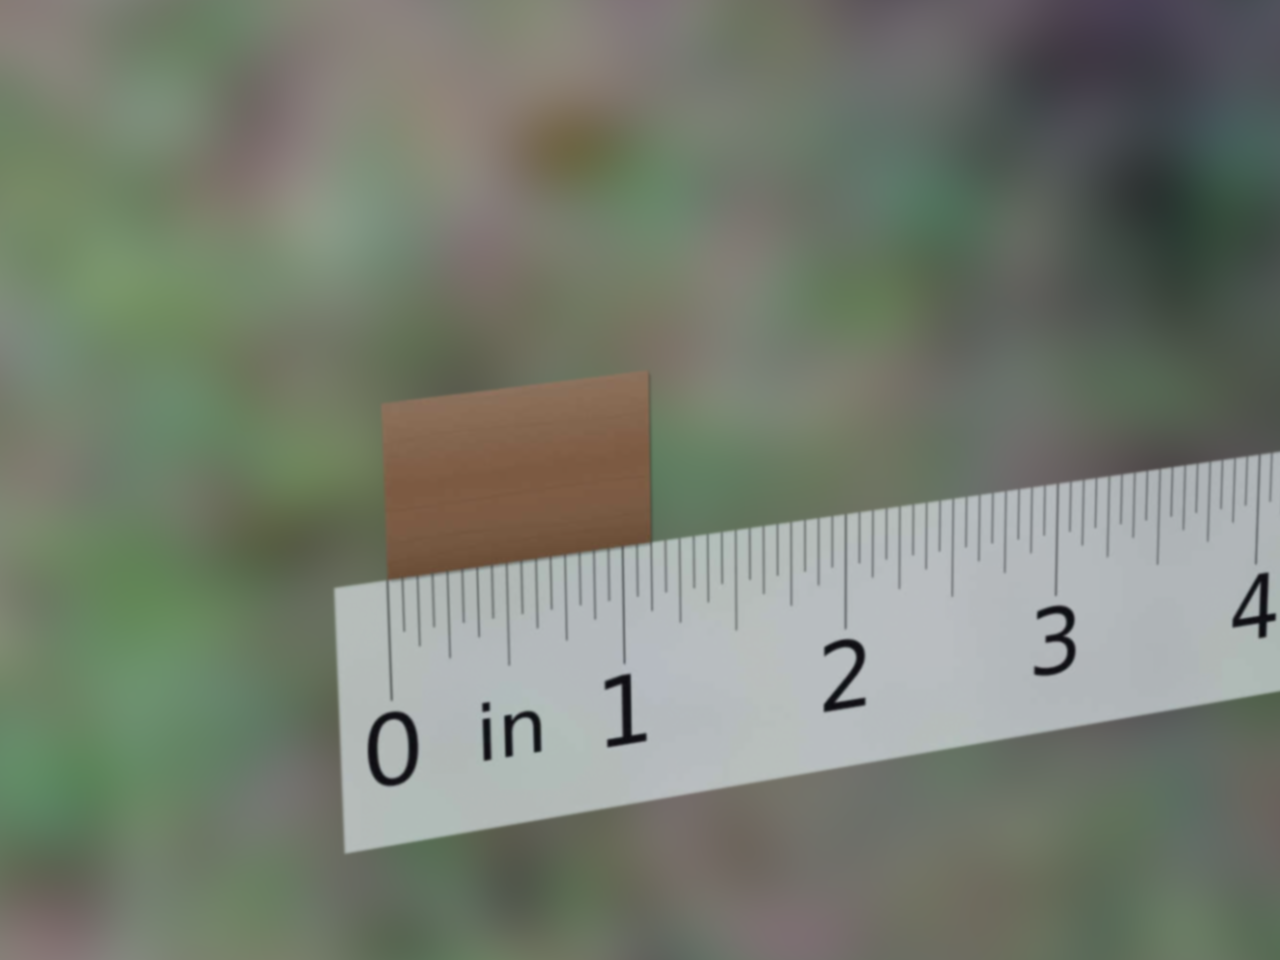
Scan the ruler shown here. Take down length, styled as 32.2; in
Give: 1.125; in
